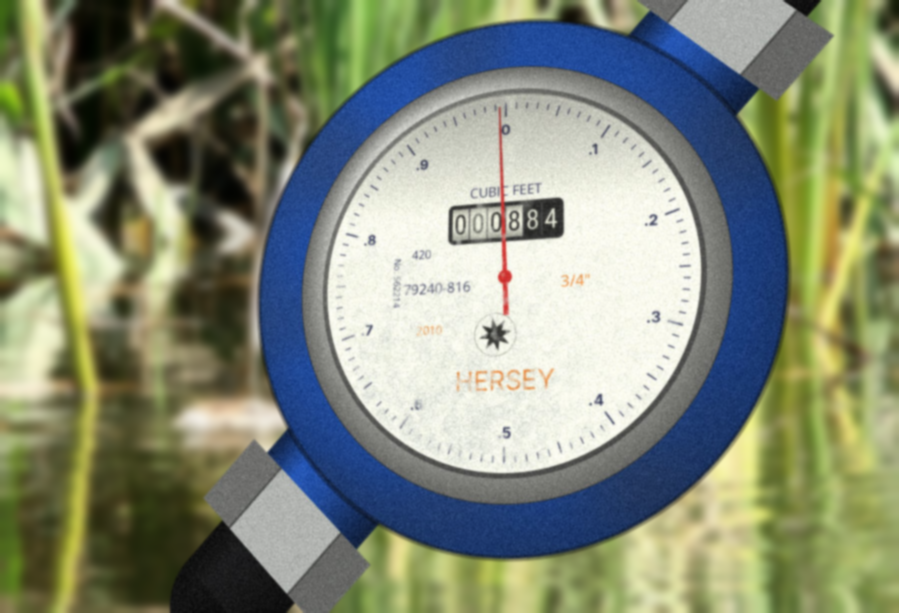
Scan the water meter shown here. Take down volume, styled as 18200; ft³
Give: 883.99; ft³
